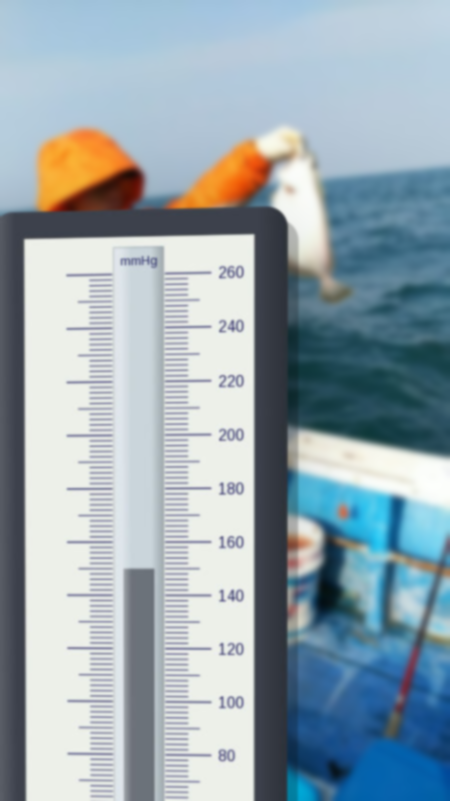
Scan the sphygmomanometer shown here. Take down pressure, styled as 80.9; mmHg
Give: 150; mmHg
